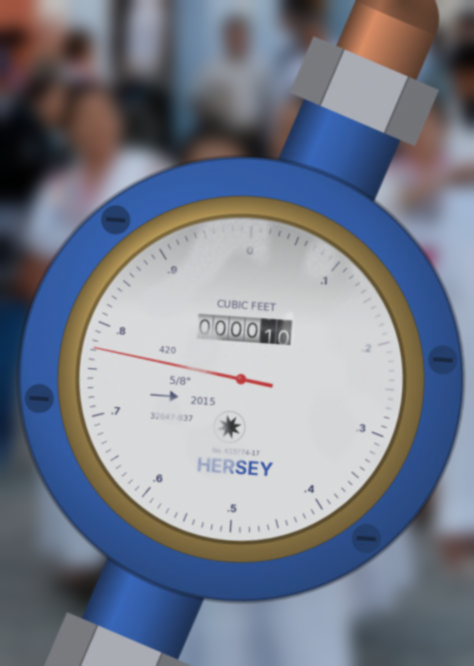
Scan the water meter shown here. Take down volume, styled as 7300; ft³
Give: 9.77; ft³
